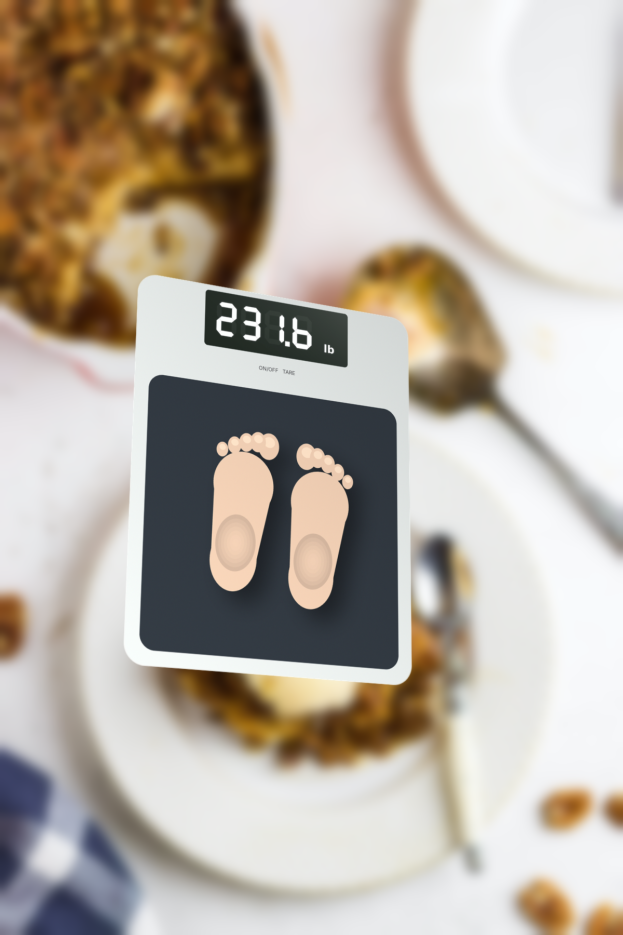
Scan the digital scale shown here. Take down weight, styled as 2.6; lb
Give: 231.6; lb
